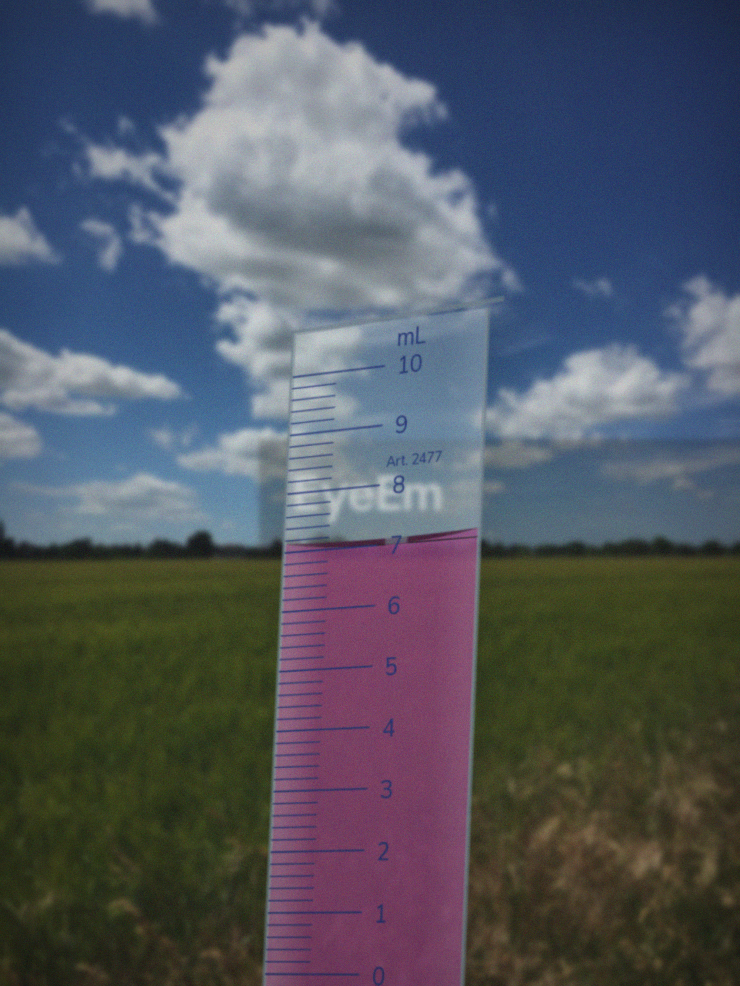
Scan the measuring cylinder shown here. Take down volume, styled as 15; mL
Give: 7; mL
